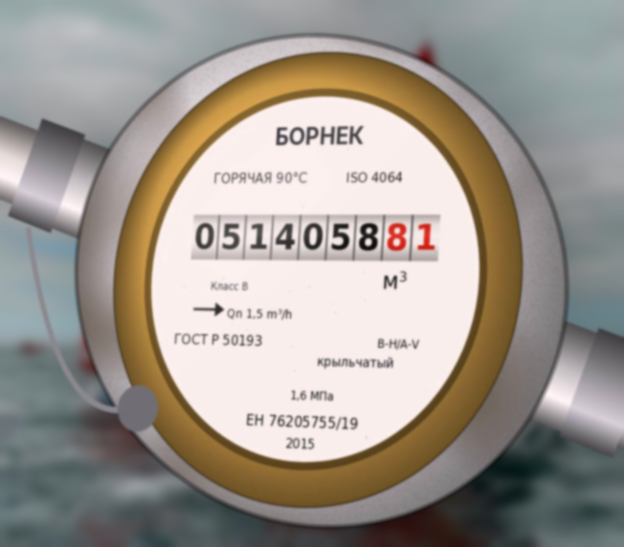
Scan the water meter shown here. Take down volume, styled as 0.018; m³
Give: 514058.81; m³
